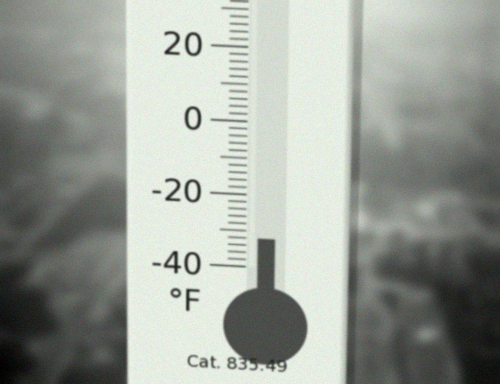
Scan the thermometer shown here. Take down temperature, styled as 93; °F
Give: -32; °F
